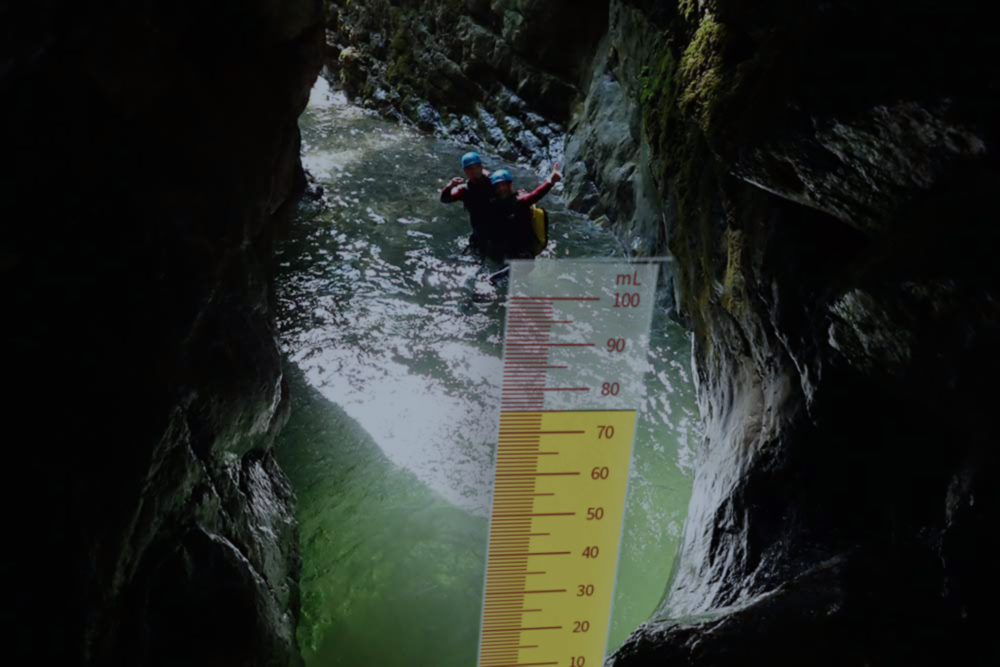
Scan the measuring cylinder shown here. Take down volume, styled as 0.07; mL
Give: 75; mL
